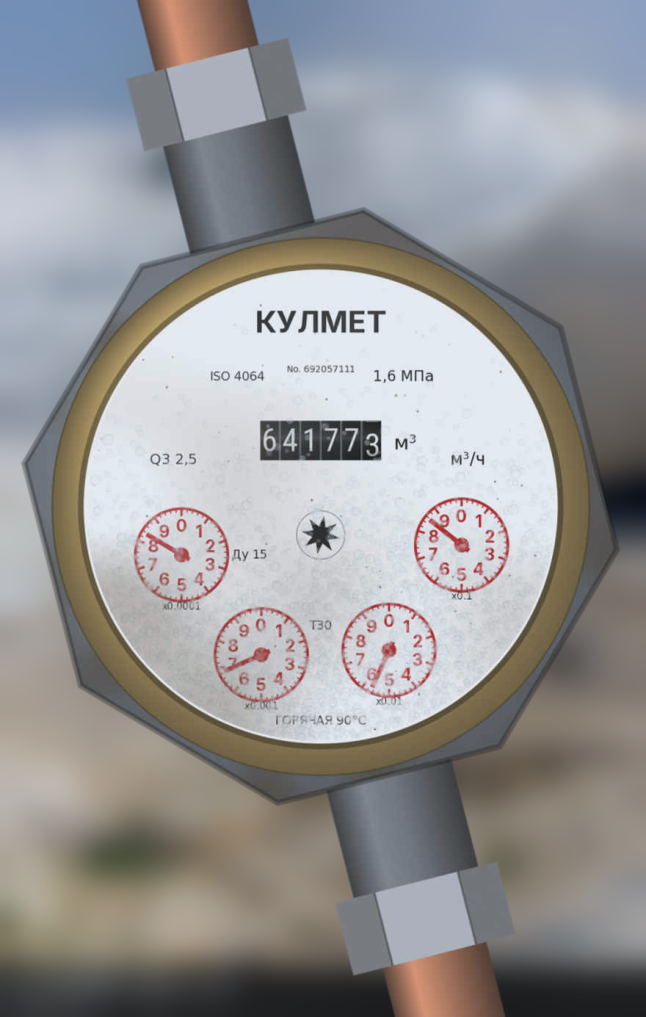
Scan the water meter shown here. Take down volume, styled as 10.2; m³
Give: 641772.8568; m³
